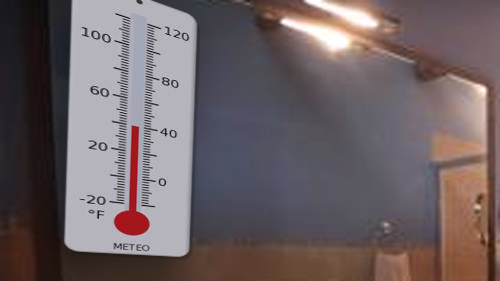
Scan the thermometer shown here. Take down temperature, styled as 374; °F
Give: 40; °F
